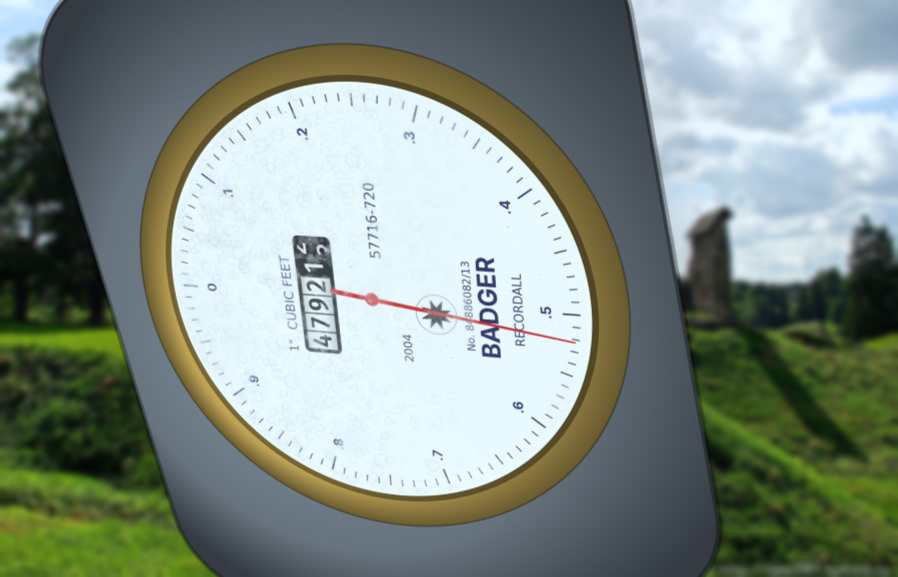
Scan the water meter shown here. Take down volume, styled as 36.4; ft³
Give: 479212.52; ft³
